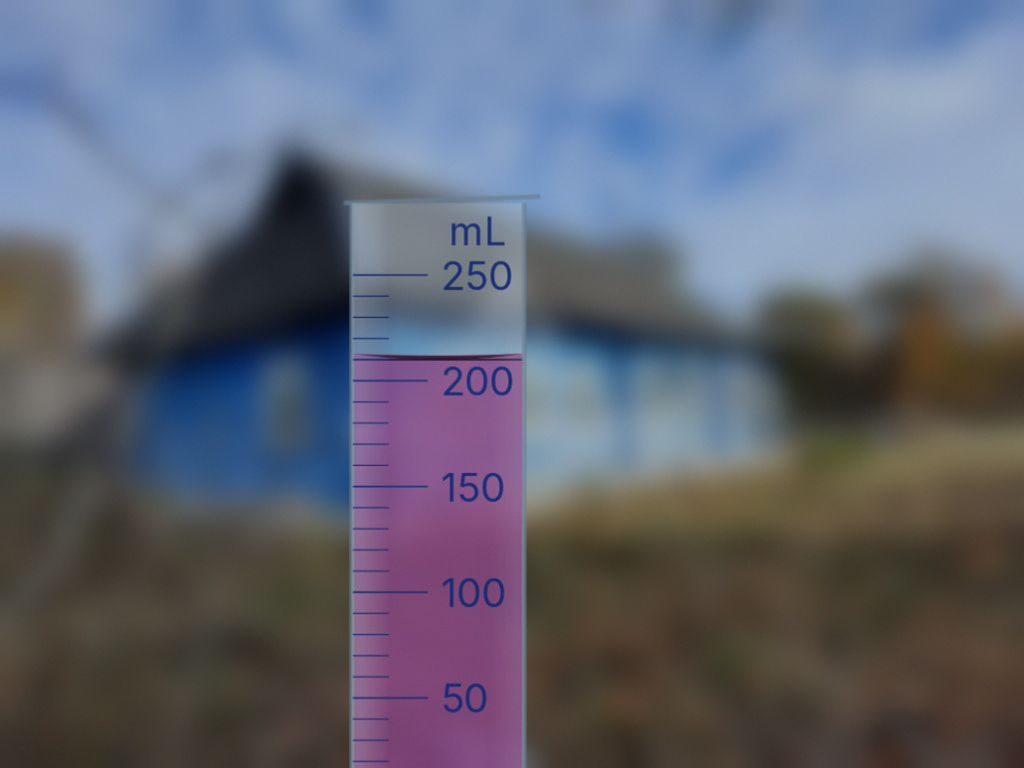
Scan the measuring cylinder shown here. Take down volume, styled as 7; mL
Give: 210; mL
